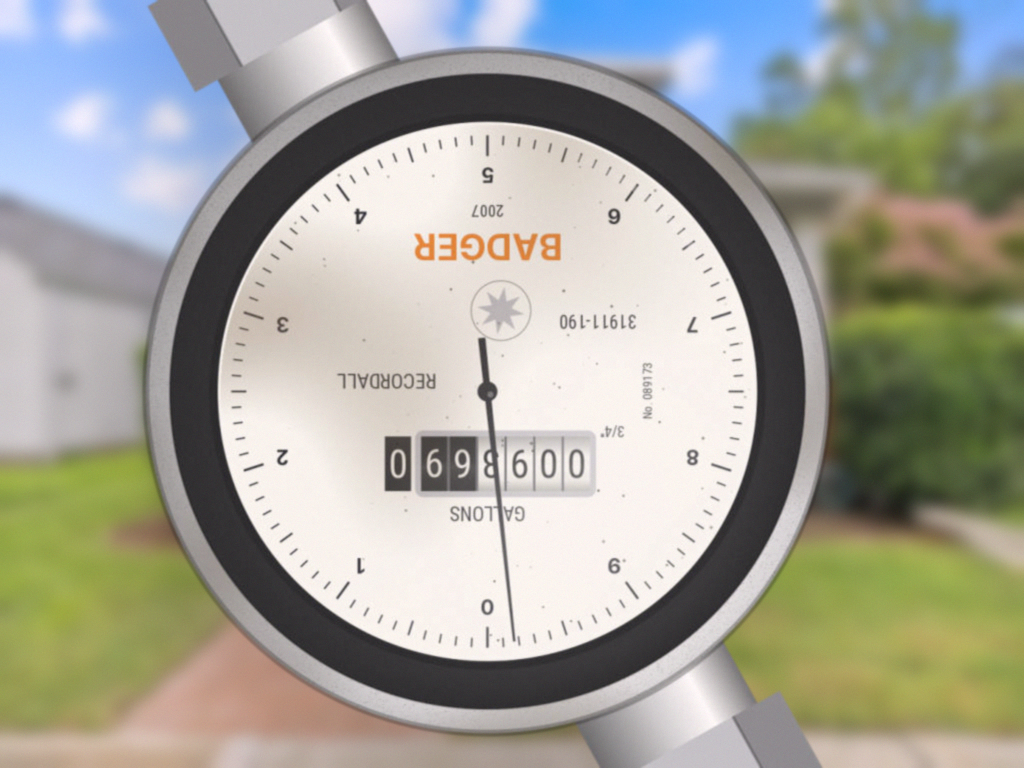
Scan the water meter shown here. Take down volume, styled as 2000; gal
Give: 93689.8; gal
